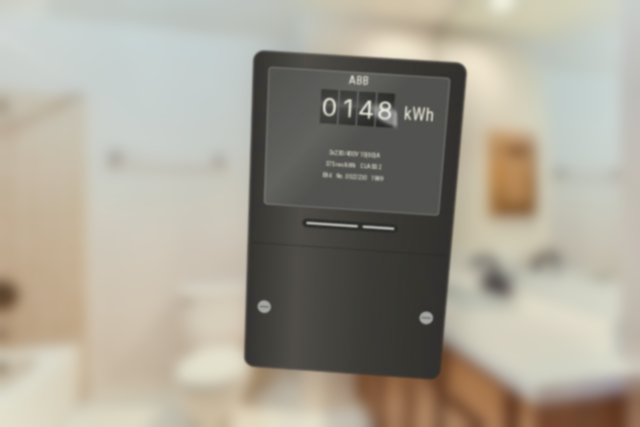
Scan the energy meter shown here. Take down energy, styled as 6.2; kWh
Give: 148; kWh
